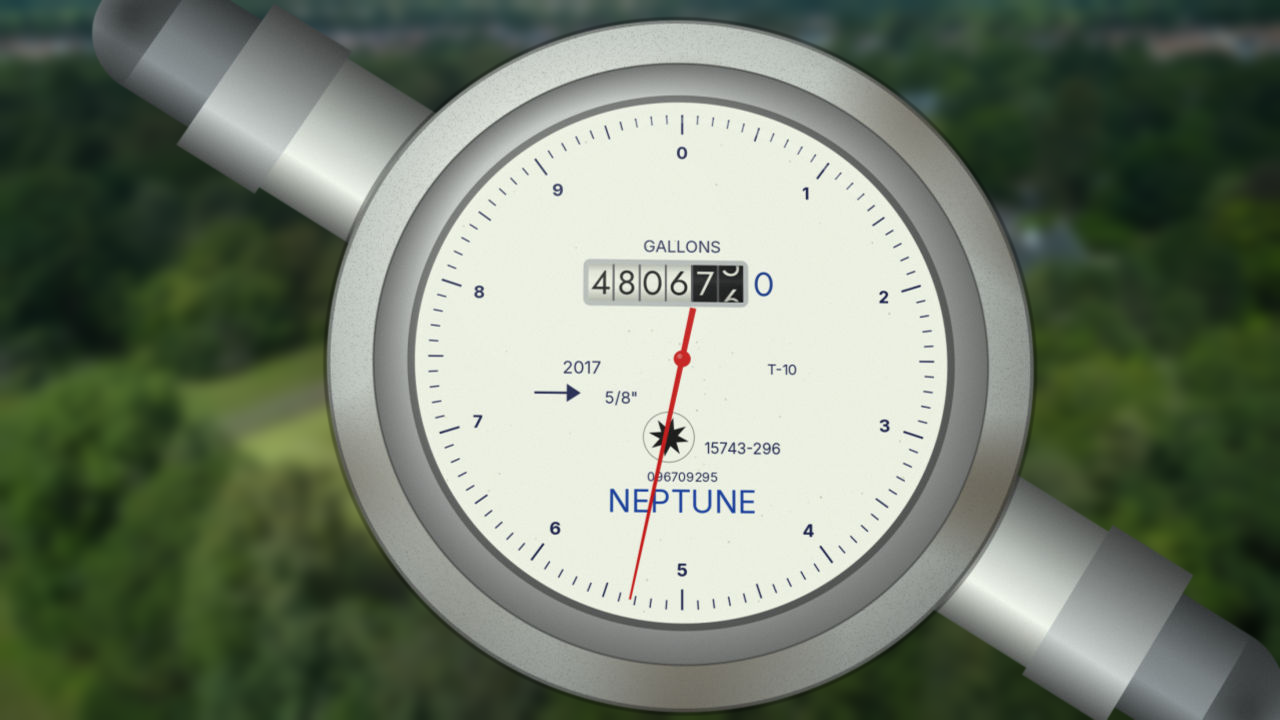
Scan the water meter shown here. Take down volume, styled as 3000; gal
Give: 4806755.3; gal
